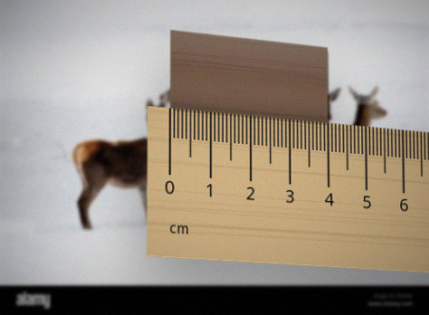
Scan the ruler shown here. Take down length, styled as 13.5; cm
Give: 4; cm
